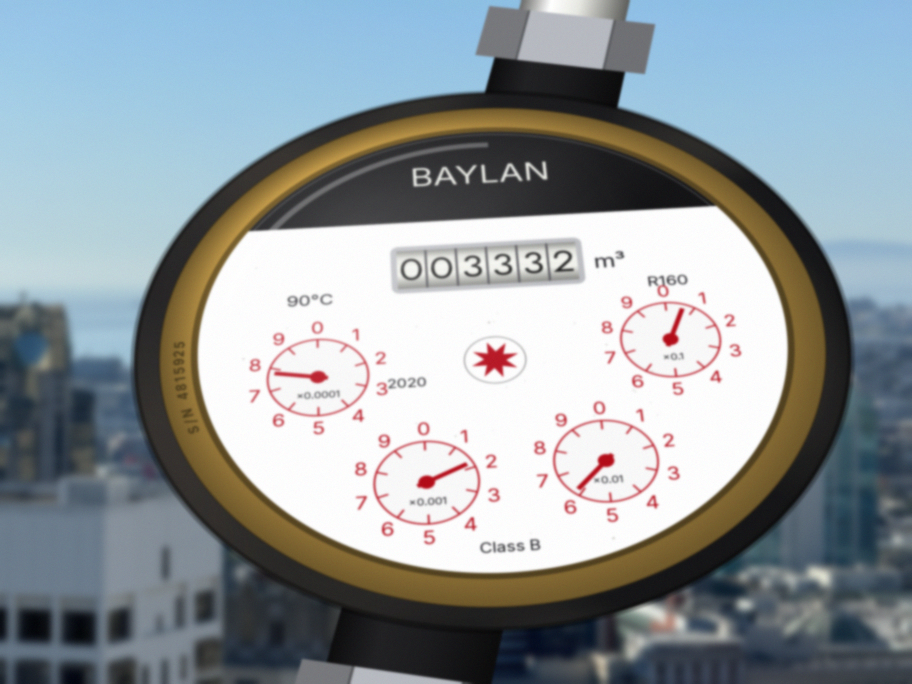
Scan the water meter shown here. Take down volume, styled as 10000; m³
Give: 3332.0617; m³
